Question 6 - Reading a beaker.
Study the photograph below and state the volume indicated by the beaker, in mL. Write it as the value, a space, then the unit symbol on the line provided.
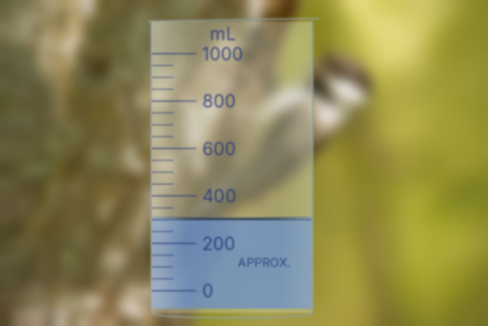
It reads 300 mL
